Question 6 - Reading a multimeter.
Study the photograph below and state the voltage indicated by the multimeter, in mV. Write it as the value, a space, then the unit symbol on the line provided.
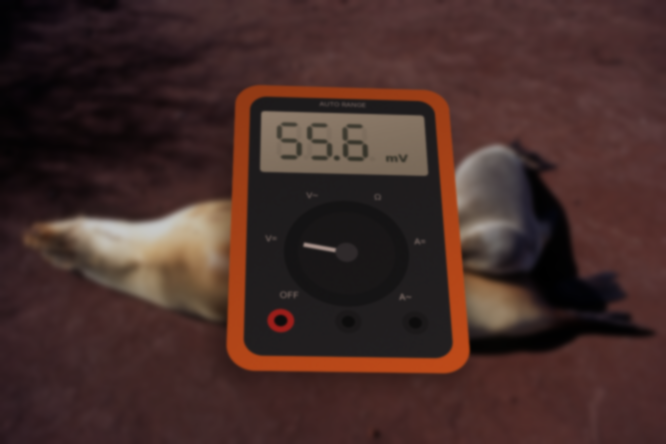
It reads 55.6 mV
